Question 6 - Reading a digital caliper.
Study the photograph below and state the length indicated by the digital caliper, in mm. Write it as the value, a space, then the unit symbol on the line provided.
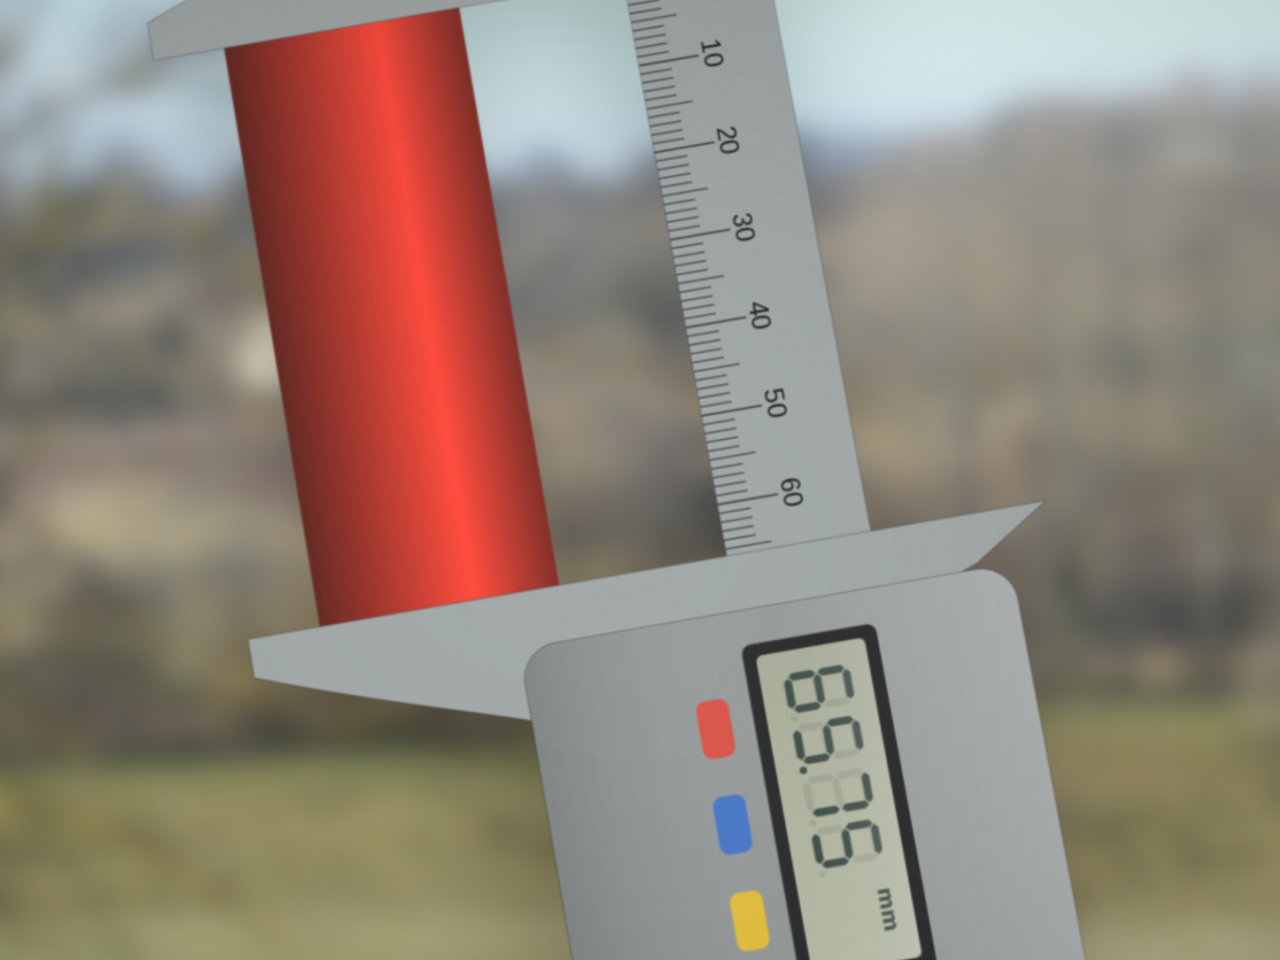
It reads 65.75 mm
